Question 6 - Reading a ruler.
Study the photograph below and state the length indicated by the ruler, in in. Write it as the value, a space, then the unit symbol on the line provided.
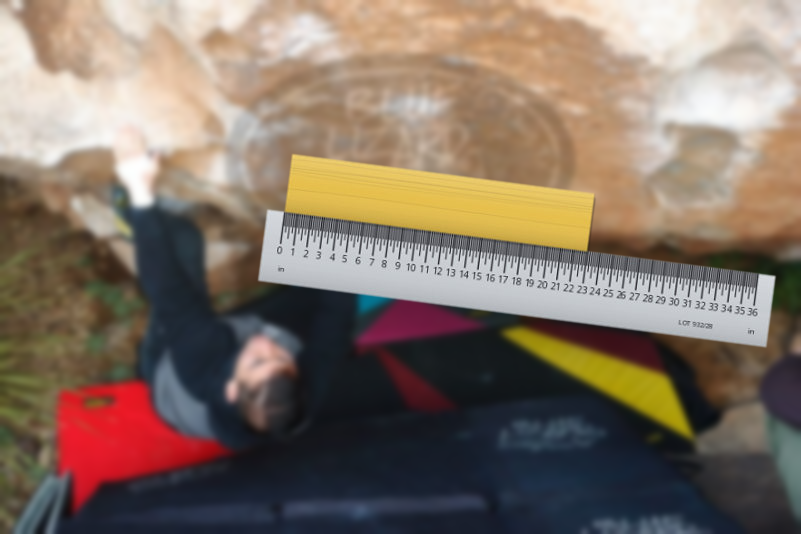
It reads 23 in
